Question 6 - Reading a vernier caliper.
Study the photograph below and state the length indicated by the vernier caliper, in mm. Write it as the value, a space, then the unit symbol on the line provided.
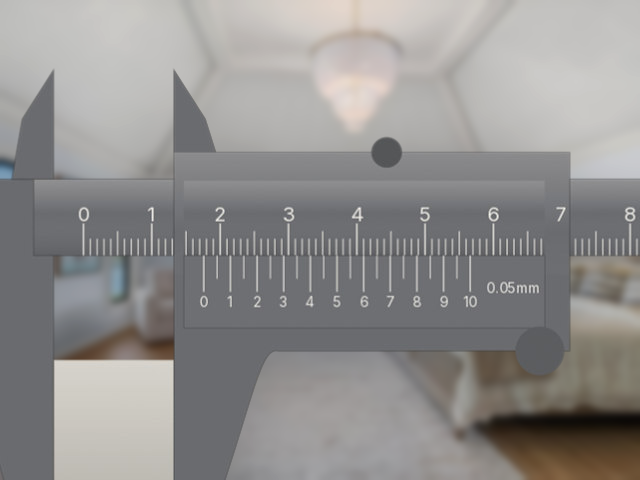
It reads 17.6 mm
